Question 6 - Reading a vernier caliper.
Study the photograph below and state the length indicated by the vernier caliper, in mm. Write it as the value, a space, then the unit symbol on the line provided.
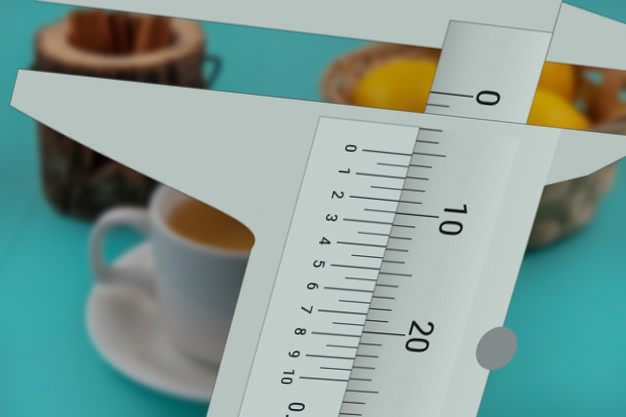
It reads 5.2 mm
